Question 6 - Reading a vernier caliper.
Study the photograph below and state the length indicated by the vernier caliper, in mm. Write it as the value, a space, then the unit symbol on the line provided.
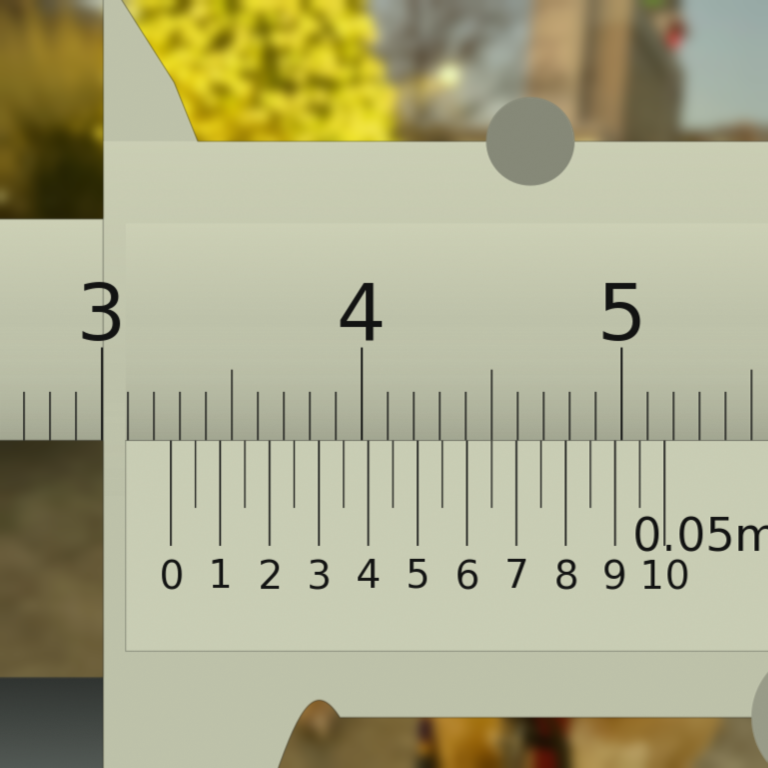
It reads 32.65 mm
